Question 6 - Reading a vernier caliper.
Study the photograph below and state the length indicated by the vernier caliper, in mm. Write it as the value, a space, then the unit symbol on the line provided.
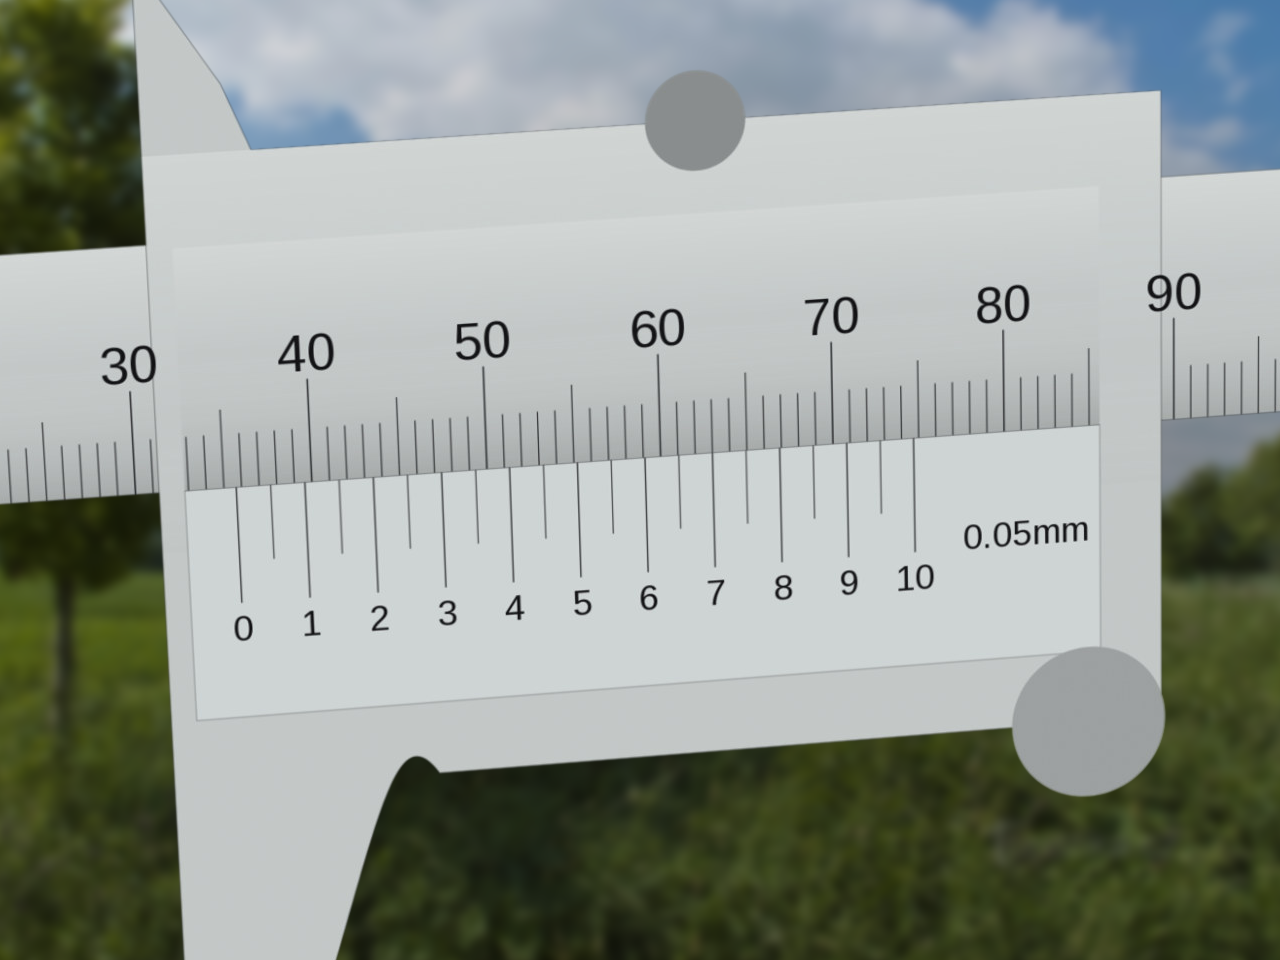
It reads 35.7 mm
